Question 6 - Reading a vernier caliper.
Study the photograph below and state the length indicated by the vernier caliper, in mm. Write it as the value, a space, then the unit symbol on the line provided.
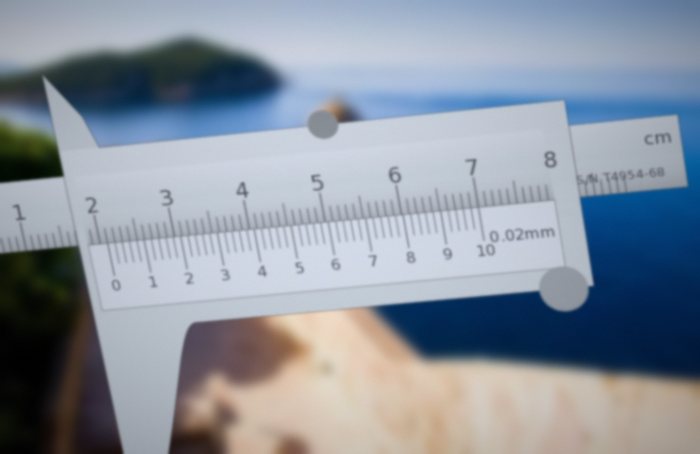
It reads 21.0 mm
